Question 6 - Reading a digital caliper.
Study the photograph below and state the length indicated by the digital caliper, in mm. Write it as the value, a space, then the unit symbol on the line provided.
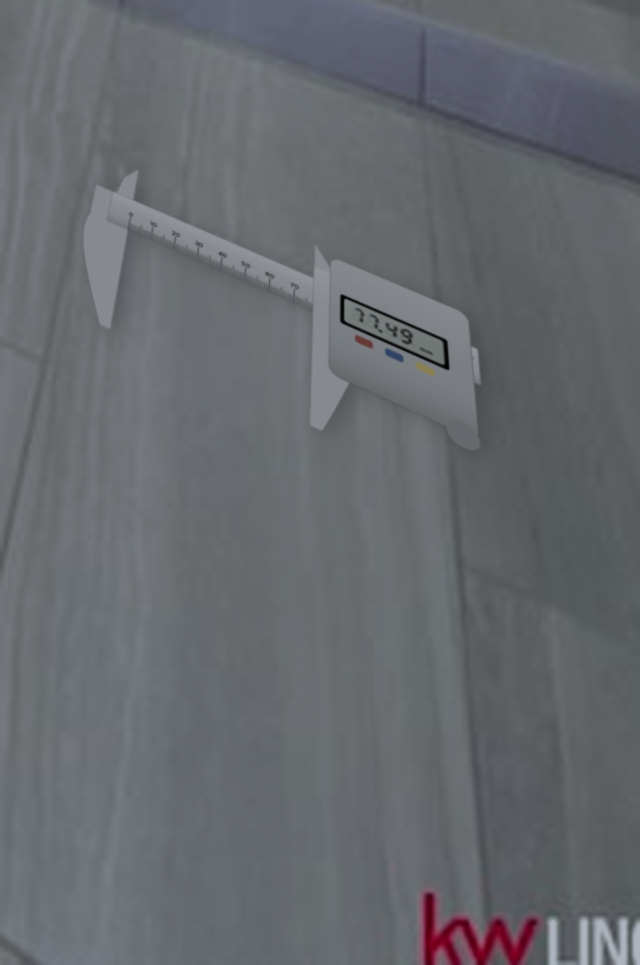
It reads 77.49 mm
